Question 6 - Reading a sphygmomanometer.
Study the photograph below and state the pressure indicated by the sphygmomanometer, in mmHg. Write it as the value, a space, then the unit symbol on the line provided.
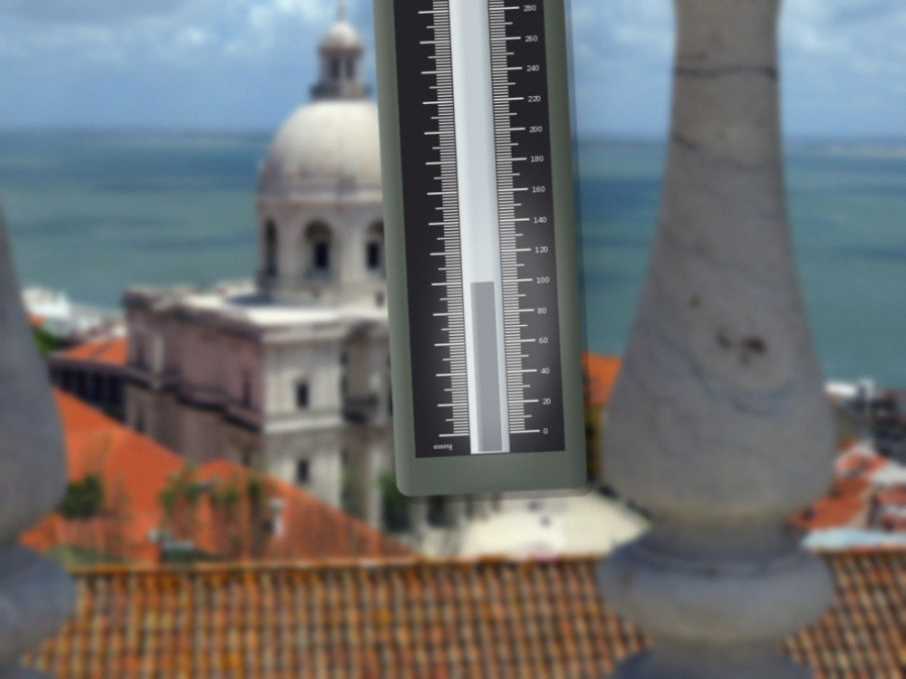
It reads 100 mmHg
